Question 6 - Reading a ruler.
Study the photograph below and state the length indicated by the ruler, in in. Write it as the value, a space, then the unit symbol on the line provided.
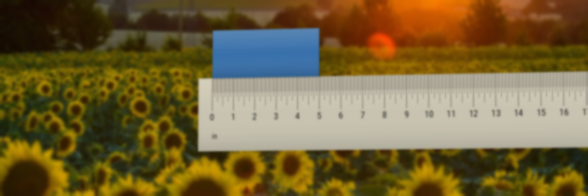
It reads 5 in
